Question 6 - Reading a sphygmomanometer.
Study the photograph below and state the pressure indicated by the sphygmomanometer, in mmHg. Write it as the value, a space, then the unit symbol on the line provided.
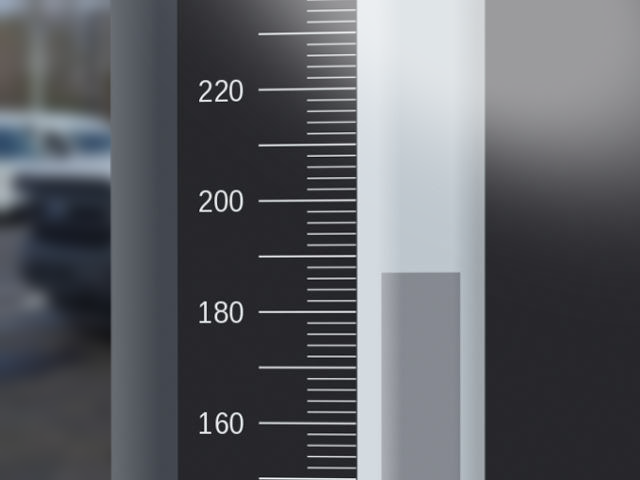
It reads 187 mmHg
